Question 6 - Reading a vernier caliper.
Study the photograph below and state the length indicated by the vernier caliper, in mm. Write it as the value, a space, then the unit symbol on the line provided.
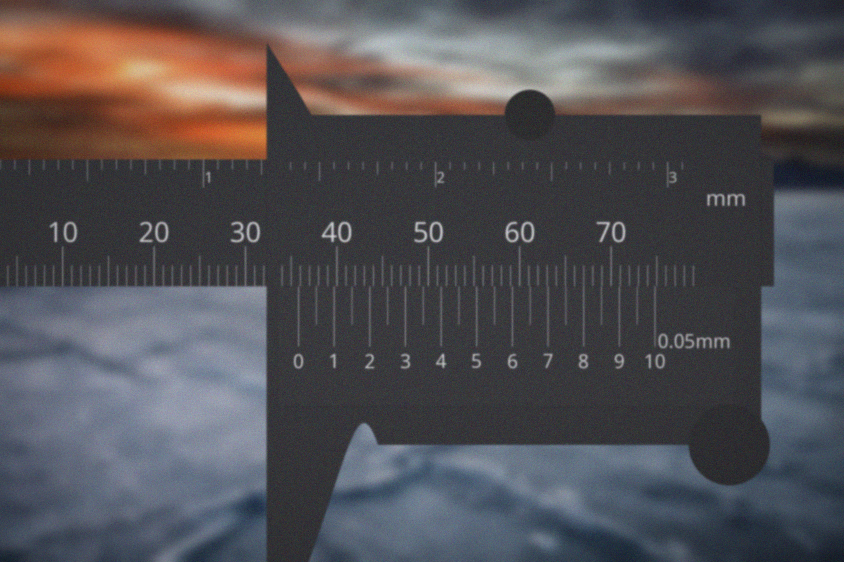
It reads 35.8 mm
